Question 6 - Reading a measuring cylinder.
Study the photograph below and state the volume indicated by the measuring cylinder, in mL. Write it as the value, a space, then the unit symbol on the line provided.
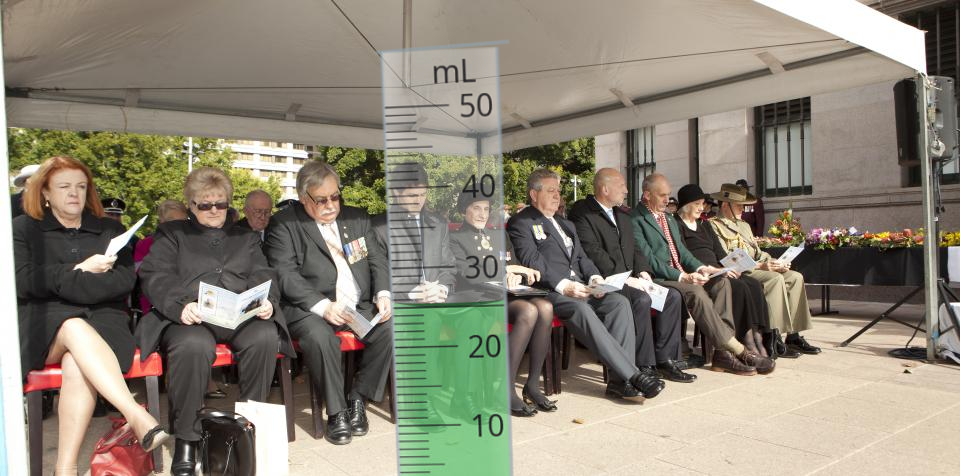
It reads 25 mL
